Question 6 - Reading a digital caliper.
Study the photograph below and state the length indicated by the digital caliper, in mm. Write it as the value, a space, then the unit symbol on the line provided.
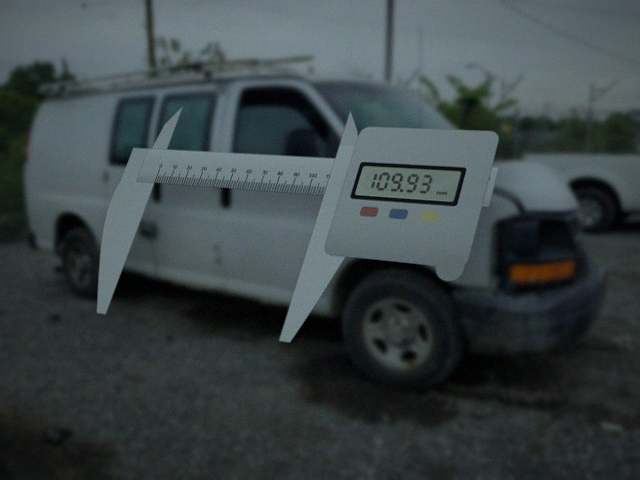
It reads 109.93 mm
